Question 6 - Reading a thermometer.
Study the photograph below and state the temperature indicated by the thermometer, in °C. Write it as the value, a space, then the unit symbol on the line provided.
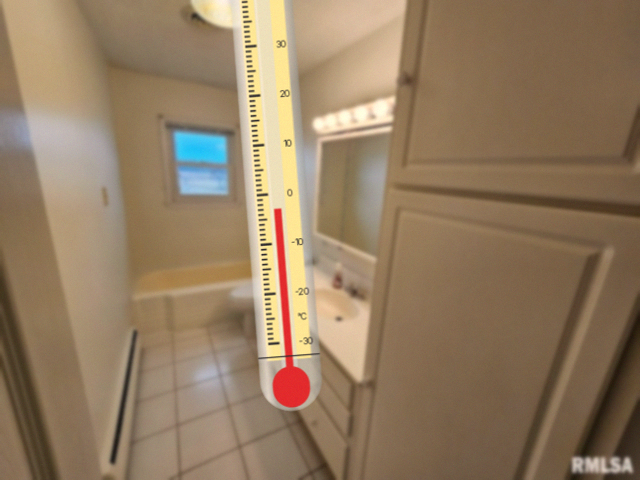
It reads -3 °C
